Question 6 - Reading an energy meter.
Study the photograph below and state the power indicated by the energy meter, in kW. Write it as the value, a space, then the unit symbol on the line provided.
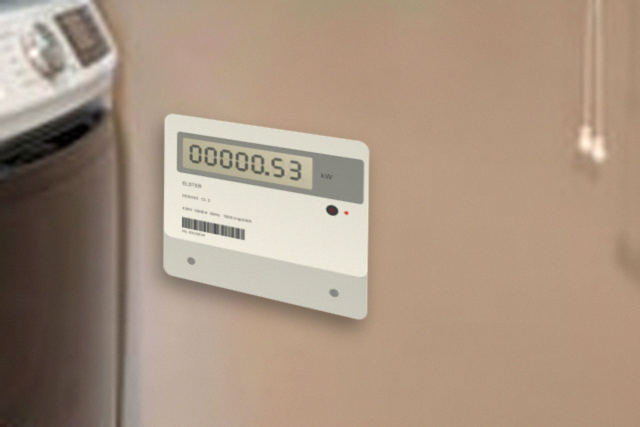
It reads 0.53 kW
